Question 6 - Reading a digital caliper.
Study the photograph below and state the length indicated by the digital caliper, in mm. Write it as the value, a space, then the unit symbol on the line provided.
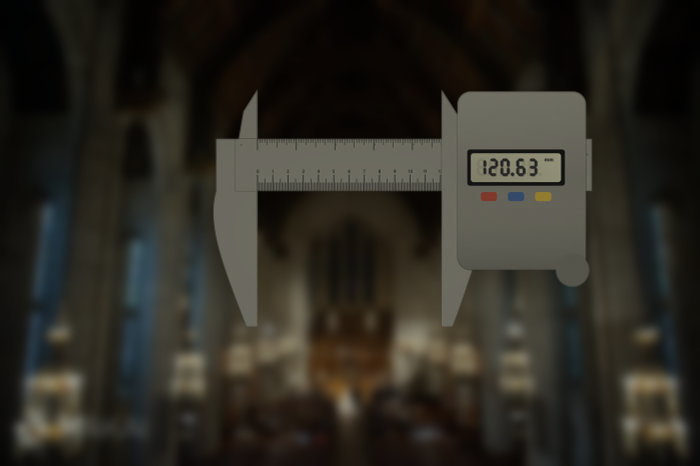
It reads 120.63 mm
